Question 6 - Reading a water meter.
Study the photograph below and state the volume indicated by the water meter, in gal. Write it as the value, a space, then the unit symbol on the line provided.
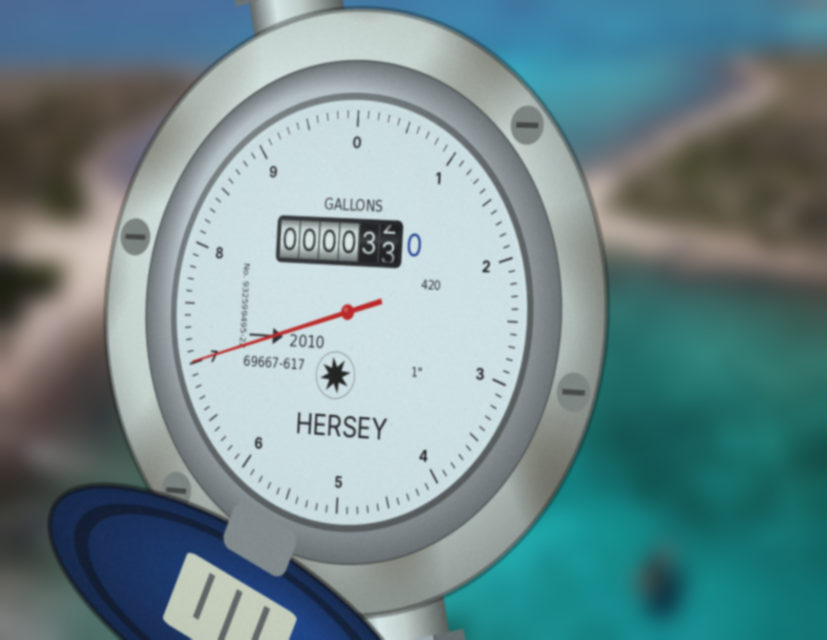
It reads 327.0 gal
